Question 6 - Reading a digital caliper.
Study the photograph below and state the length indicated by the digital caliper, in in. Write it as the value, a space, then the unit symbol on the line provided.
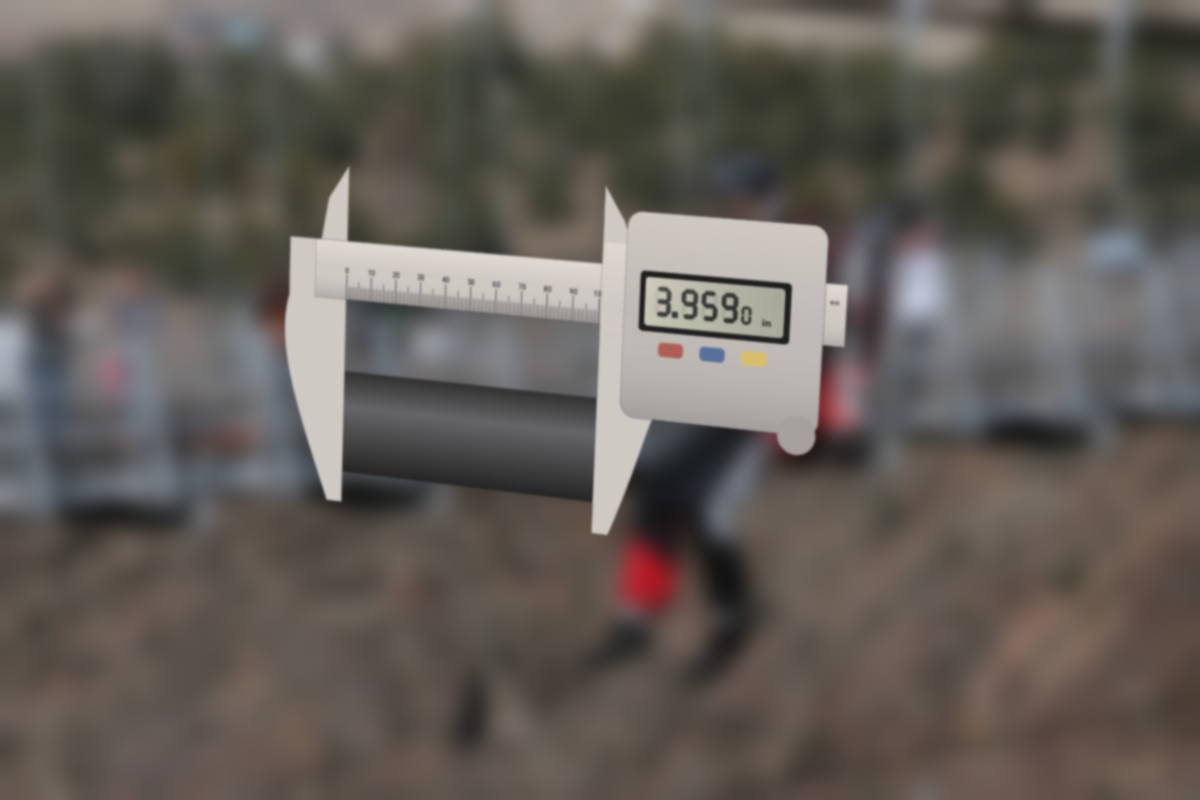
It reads 3.9590 in
